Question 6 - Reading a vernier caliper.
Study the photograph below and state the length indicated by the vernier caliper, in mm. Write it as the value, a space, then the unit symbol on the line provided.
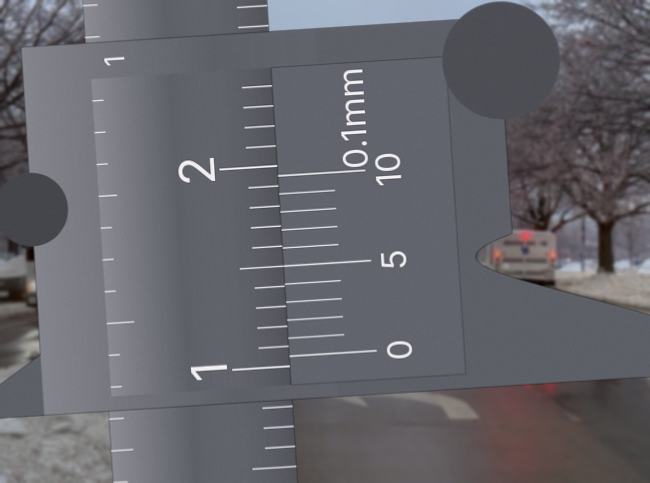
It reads 10.5 mm
